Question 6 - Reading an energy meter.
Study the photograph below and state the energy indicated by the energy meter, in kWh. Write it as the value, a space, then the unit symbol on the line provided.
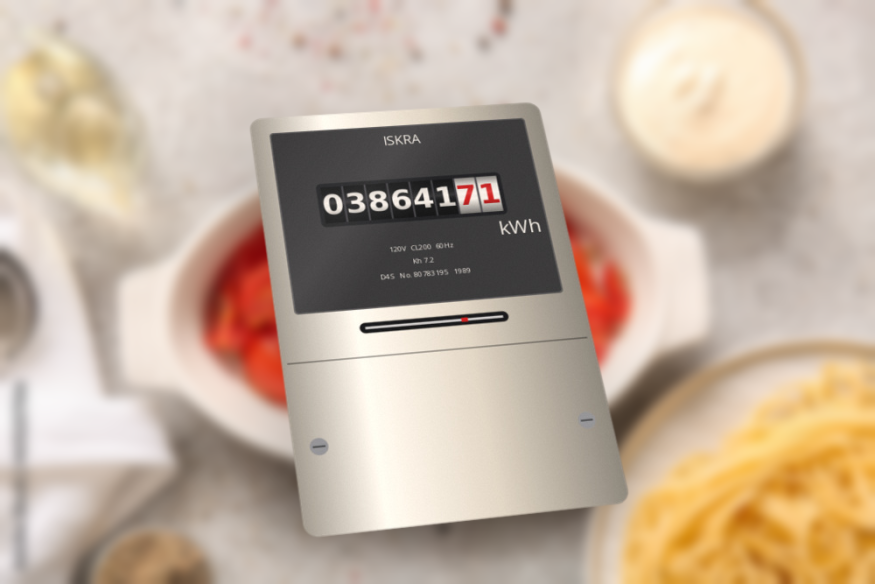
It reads 38641.71 kWh
